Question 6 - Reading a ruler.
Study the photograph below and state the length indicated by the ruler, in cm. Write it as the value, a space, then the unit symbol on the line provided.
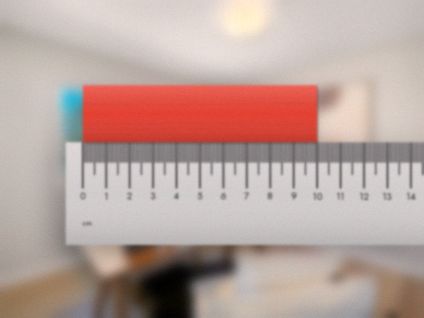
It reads 10 cm
